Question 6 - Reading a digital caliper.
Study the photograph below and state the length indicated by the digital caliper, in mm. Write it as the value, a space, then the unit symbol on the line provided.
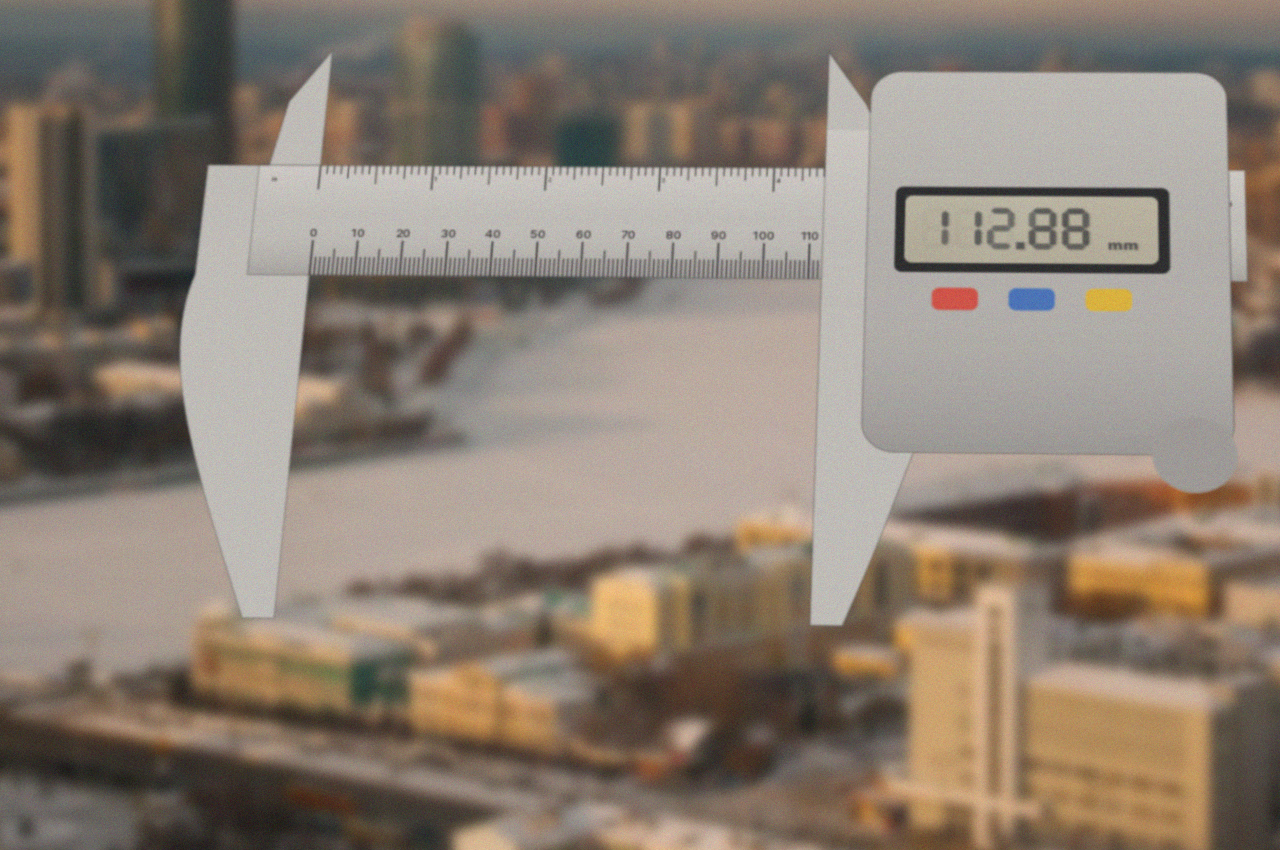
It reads 112.88 mm
